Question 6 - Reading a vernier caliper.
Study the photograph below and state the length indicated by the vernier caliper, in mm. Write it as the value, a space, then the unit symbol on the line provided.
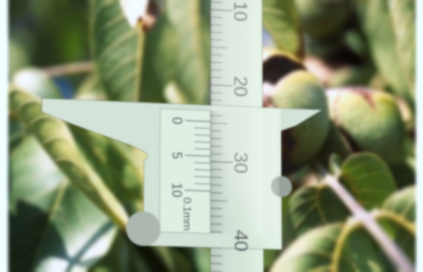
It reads 24.8 mm
